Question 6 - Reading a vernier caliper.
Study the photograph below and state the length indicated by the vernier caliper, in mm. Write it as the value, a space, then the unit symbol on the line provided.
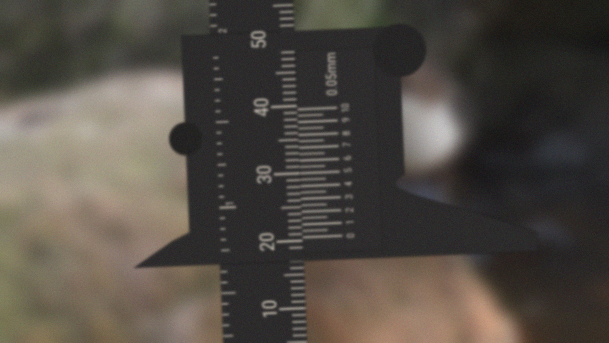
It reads 20.5 mm
